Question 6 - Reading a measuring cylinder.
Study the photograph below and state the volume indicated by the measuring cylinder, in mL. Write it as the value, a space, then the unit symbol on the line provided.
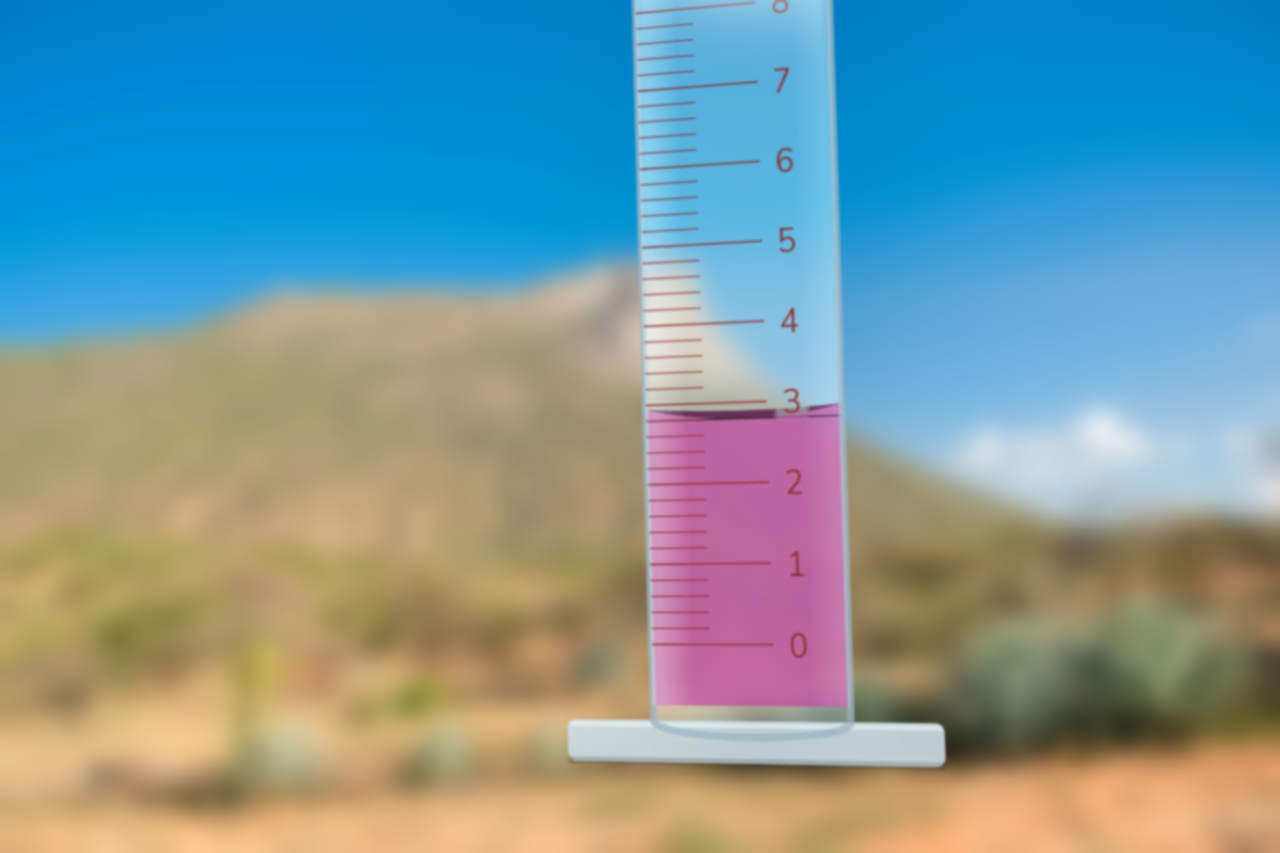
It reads 2.8 mL
